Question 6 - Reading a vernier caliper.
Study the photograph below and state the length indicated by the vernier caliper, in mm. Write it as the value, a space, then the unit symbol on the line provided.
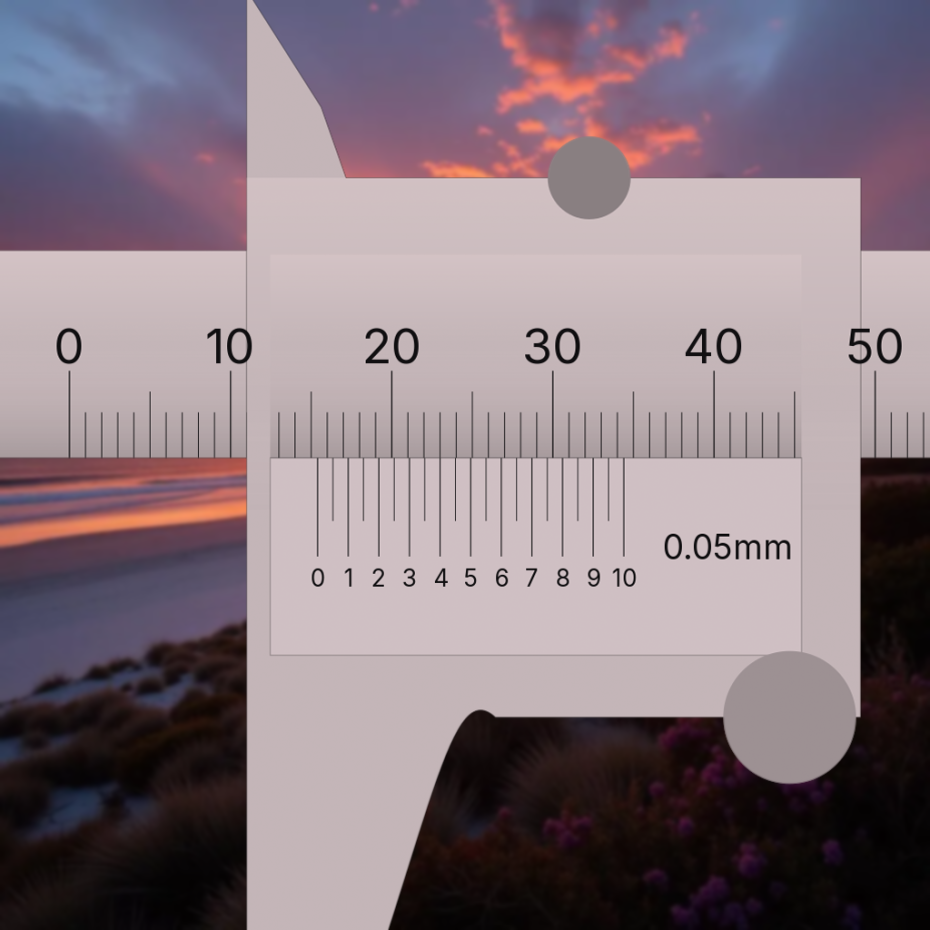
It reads 15.4 mm
